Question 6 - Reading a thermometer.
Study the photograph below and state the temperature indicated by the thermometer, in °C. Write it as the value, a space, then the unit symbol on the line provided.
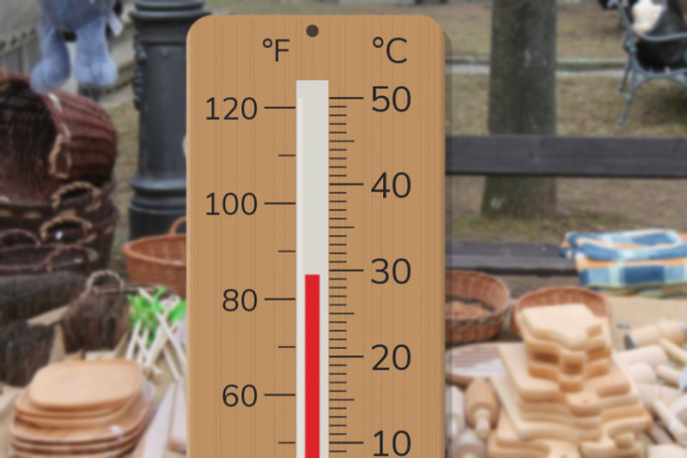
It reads 29.5 °C
